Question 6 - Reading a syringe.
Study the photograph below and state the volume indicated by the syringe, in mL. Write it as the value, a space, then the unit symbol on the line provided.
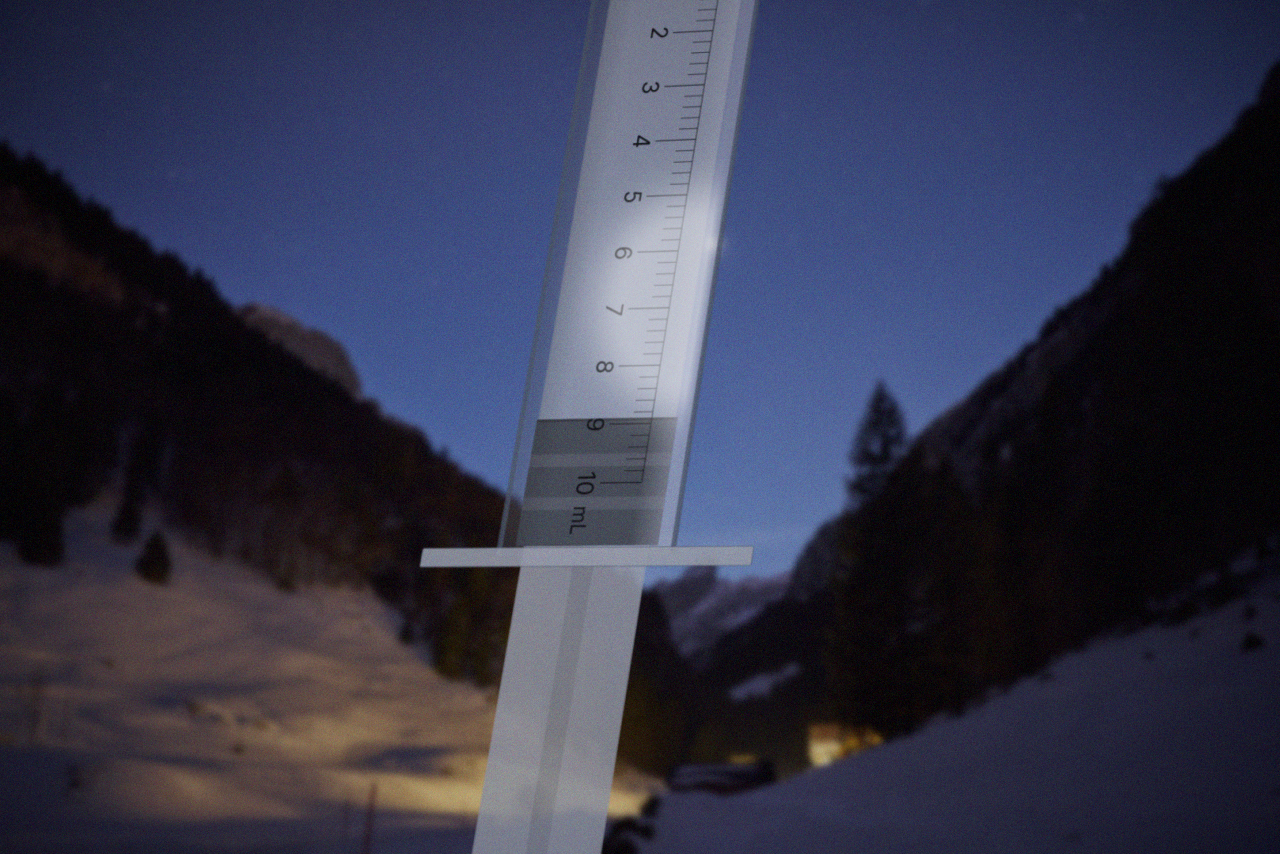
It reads 8.9 mL
